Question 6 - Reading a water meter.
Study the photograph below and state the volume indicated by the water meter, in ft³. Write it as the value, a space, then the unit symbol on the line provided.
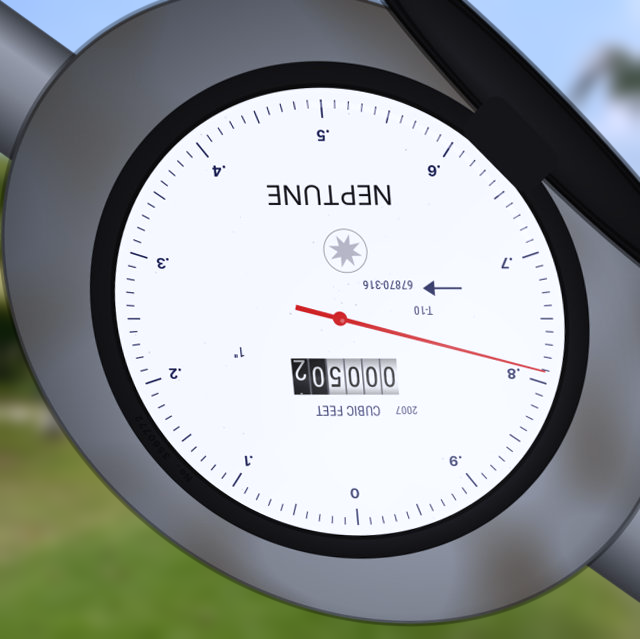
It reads 501.79 ft³
